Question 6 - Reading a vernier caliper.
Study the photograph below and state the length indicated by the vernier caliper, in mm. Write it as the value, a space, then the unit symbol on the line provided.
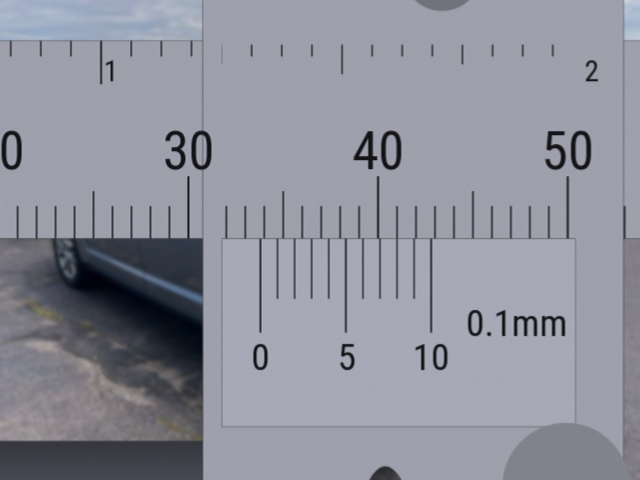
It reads 33.8 mm
